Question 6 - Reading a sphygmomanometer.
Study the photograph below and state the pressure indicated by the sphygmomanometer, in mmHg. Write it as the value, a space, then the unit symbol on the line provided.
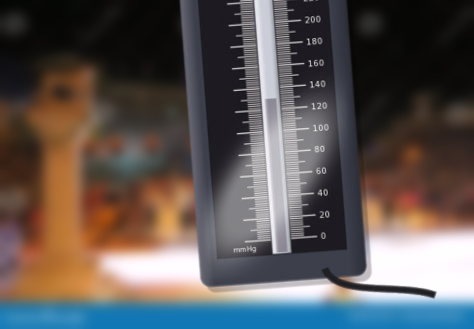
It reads 130 mmHg
